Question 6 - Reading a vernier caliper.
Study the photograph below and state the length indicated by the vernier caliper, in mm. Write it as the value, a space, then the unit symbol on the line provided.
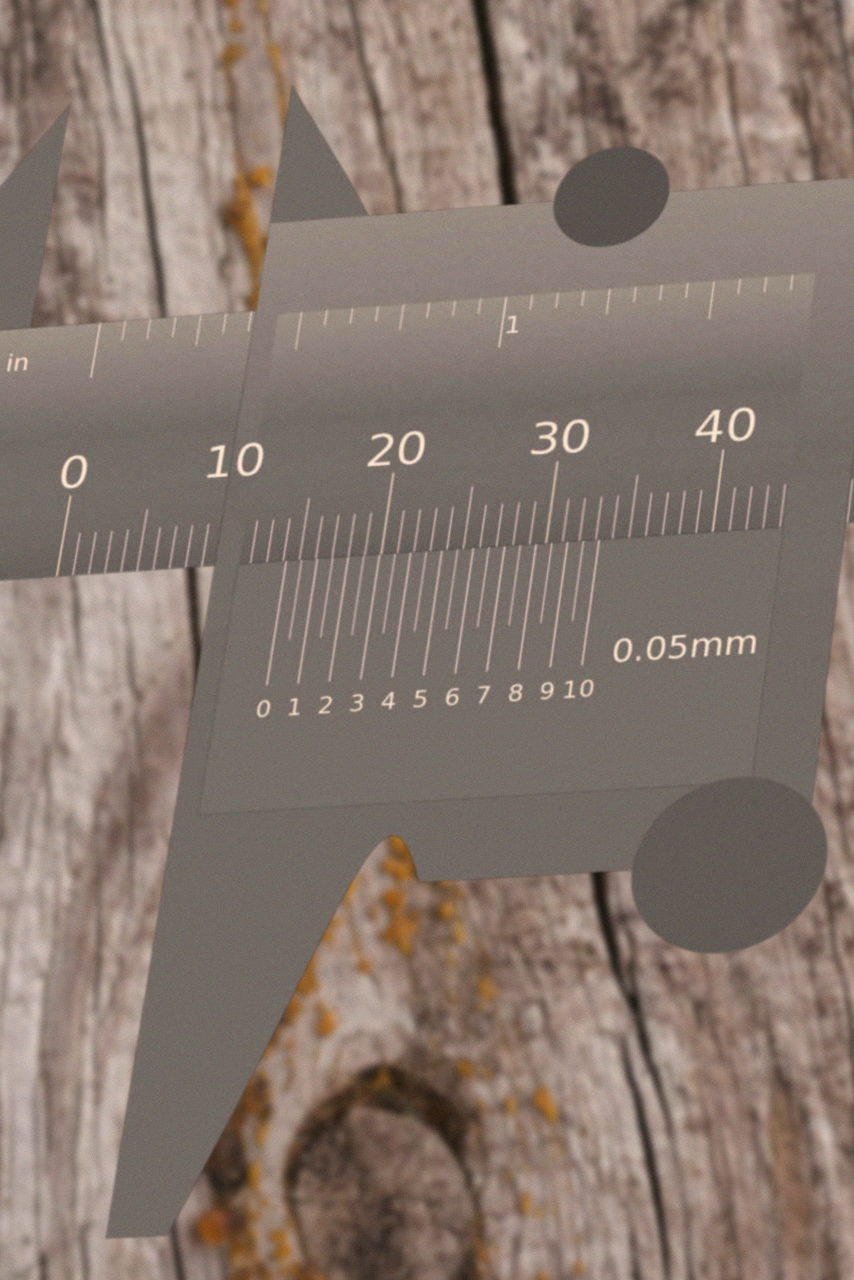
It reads 14.2 mm
